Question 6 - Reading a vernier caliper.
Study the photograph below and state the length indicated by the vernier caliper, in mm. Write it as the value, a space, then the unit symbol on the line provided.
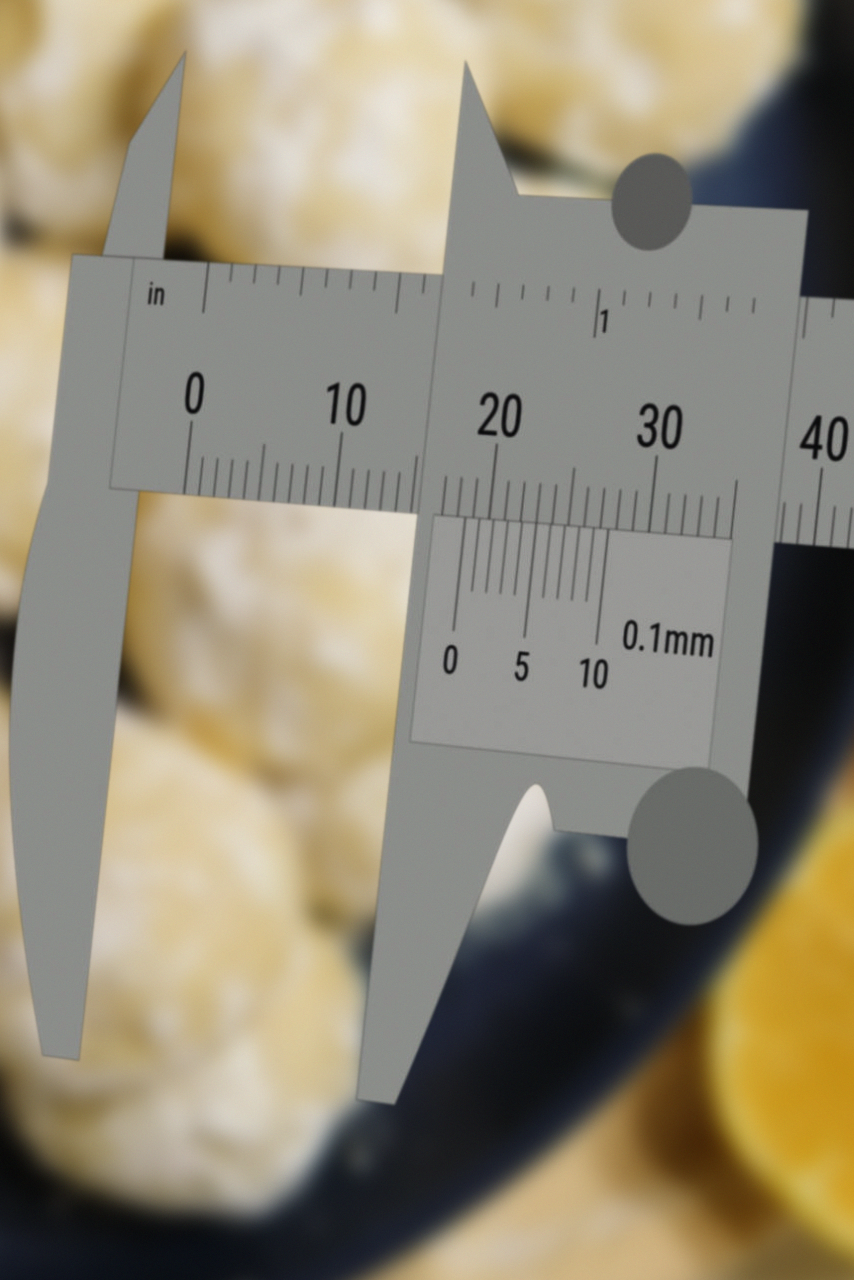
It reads 18.5 mm
